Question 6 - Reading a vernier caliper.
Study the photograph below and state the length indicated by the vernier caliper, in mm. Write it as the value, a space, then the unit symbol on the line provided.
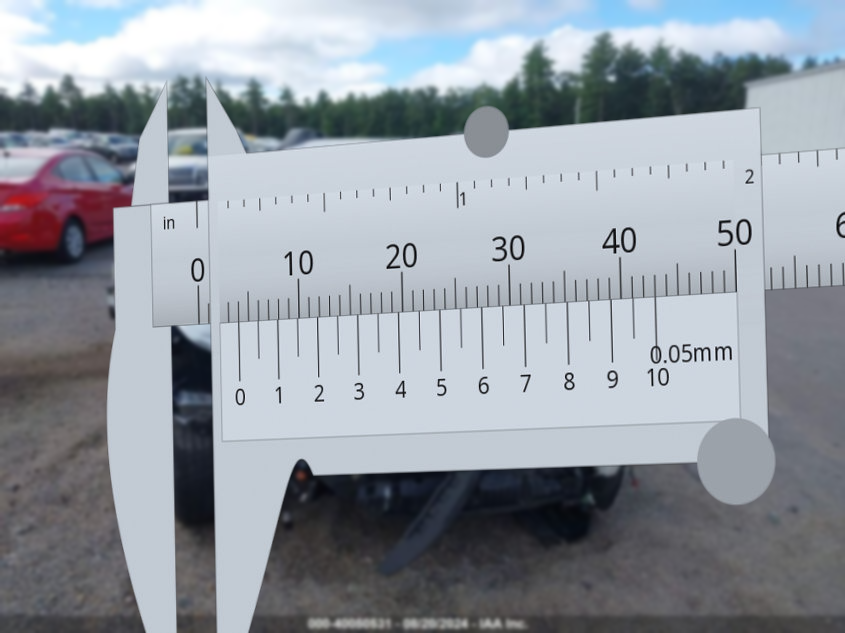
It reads 4.0 mm
